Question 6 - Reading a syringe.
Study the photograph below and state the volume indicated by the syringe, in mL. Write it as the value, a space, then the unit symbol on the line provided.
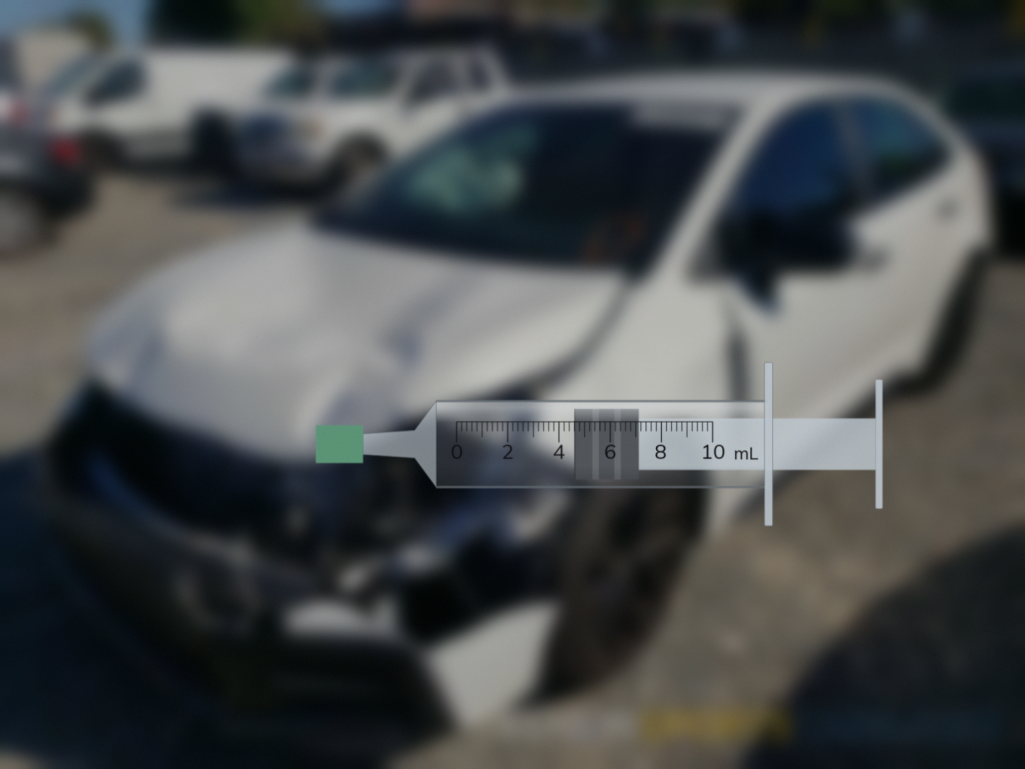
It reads 4.6 mL
